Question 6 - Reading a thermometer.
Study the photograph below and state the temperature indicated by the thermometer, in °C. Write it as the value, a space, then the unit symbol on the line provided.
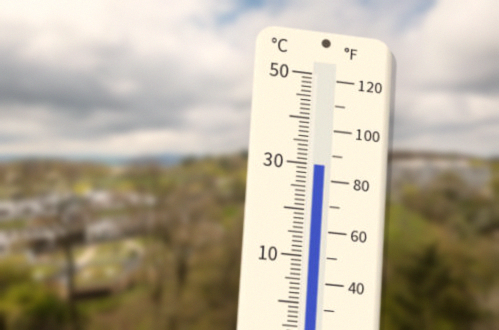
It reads 30 °C
